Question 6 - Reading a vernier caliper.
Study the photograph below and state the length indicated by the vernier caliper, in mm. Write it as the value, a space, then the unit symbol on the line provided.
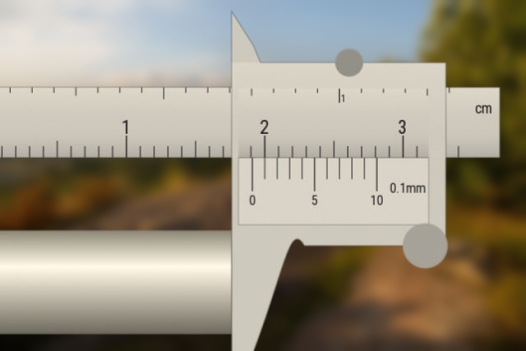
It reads 19.1 mm
